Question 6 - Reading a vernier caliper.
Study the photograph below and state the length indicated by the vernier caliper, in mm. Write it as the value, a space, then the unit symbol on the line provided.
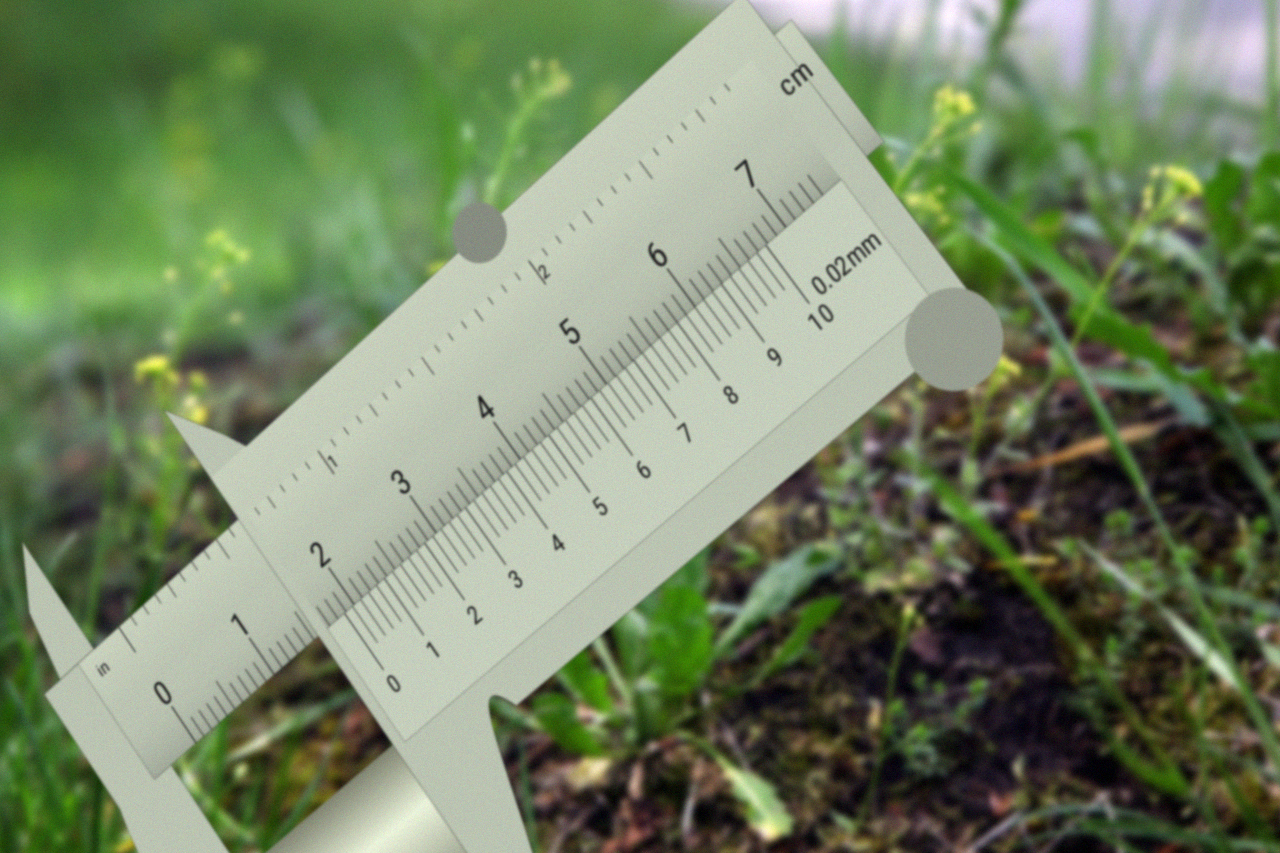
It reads 18.8 mm
